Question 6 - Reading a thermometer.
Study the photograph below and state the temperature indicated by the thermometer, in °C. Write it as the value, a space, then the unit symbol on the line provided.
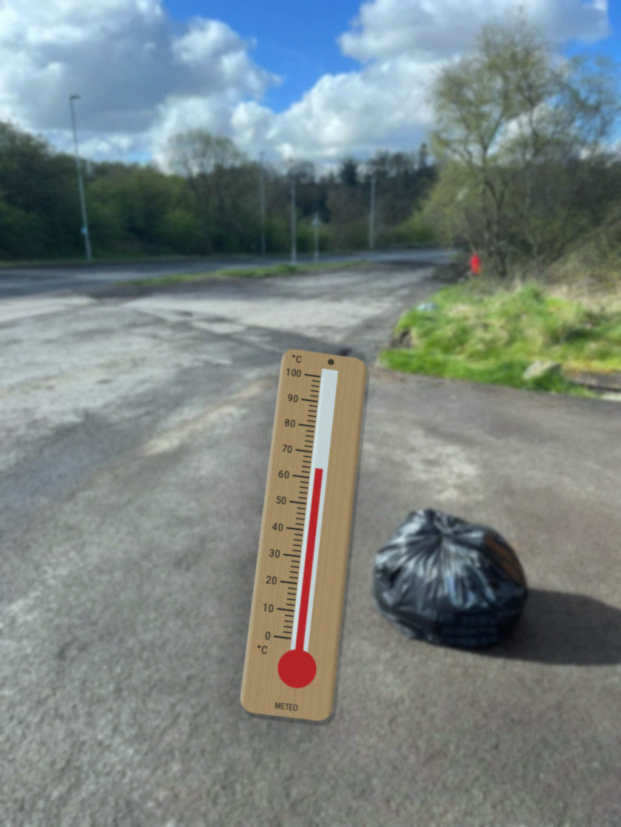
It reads 64 °C
